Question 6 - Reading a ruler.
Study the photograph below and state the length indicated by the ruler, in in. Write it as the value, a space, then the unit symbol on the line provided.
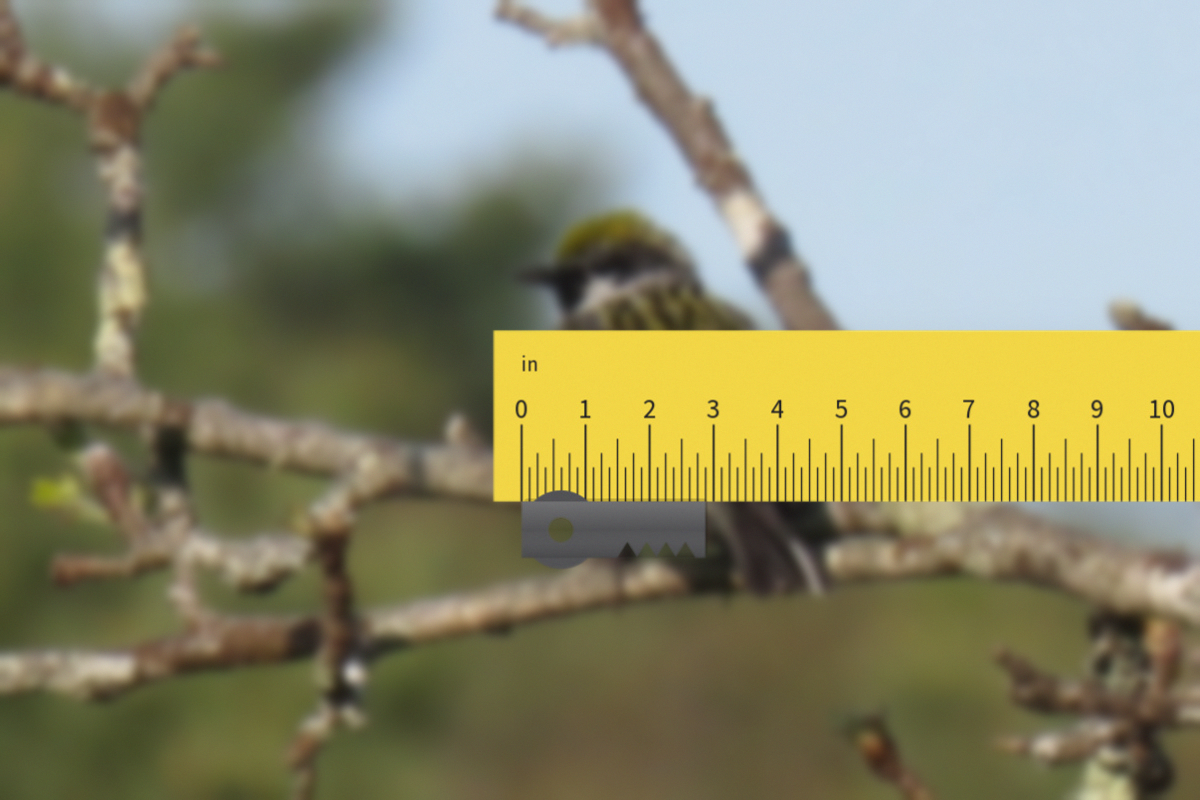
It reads 2.875 in
